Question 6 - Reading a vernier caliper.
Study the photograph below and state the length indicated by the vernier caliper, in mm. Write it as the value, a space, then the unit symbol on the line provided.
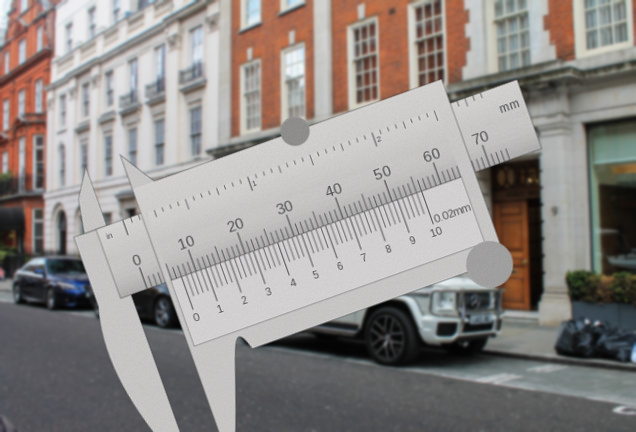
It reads 7.0 mm
